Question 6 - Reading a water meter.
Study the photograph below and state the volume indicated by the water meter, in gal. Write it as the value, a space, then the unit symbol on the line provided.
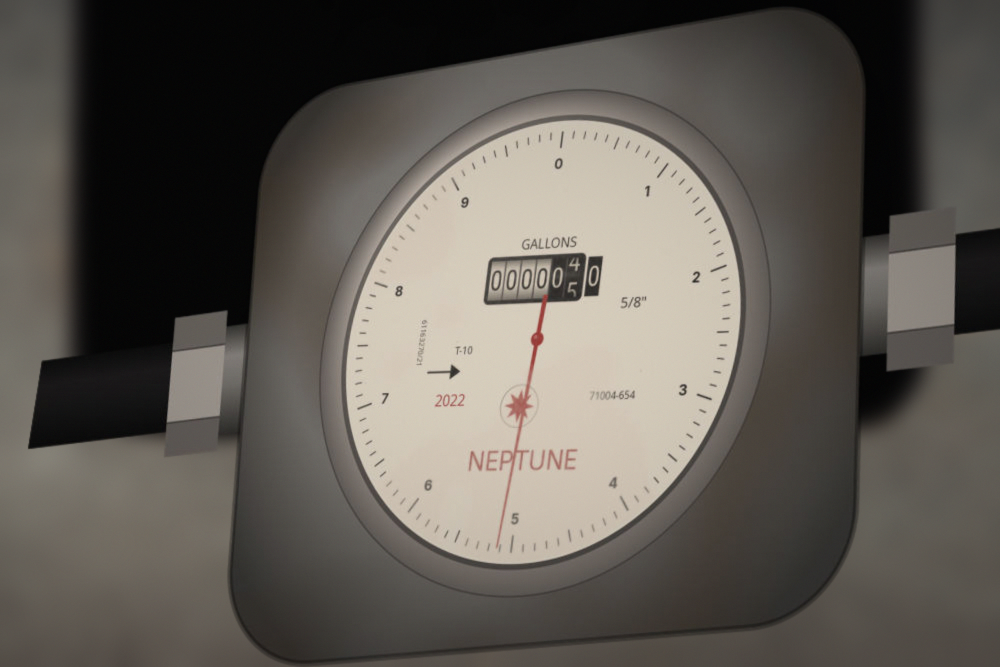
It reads 45.1 gal
